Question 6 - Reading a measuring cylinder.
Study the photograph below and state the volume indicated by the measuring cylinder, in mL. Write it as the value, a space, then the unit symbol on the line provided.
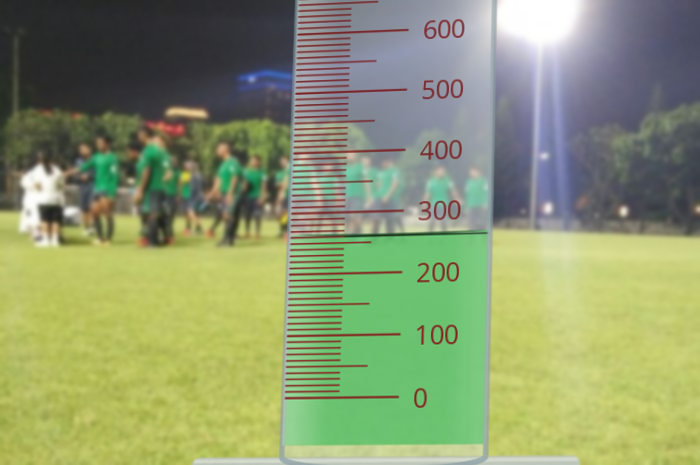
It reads 260 mL
